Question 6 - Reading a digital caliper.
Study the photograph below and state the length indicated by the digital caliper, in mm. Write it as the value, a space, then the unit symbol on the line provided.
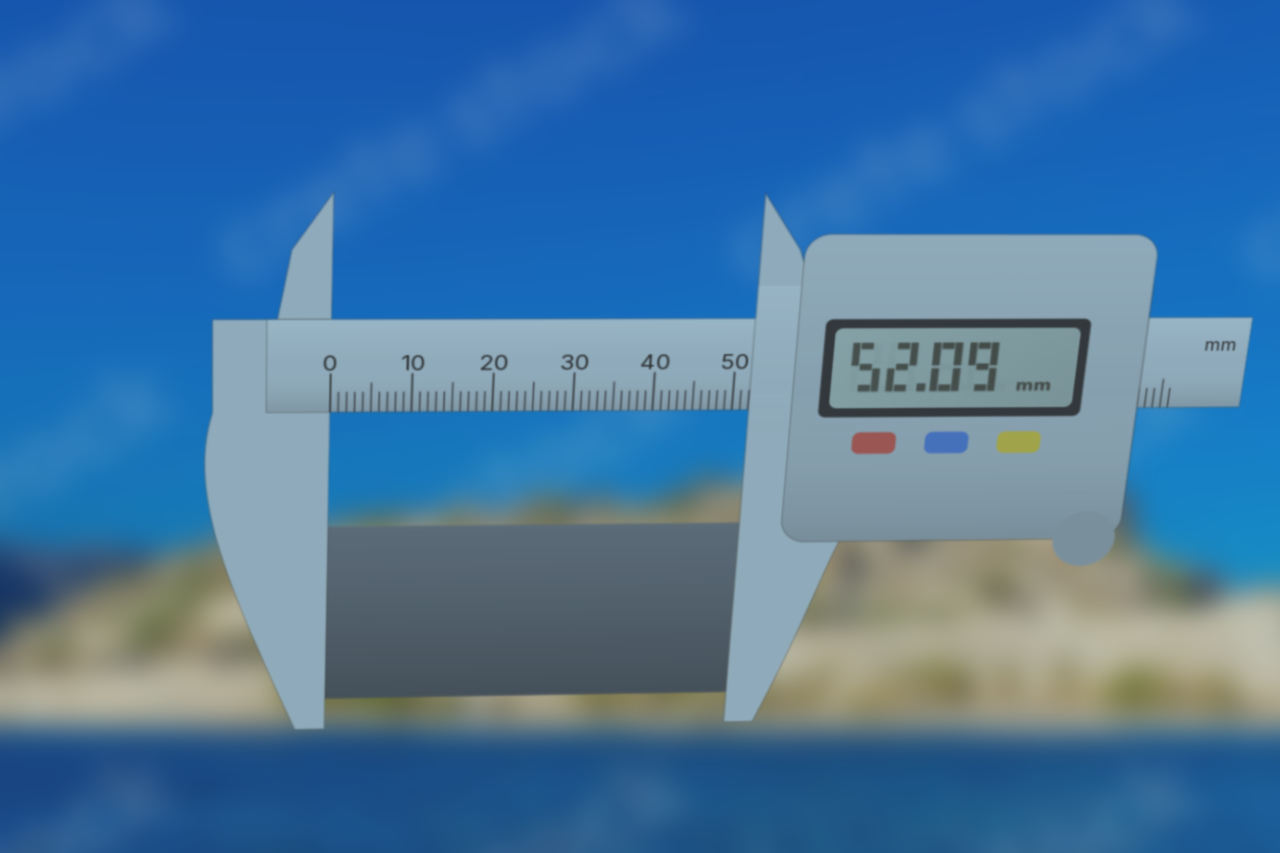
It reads 52.09 mm
